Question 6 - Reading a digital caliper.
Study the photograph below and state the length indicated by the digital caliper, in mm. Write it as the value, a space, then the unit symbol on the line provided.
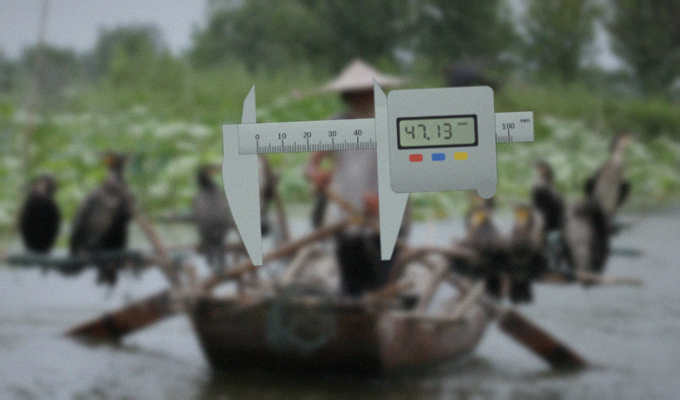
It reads 47.13 mm
